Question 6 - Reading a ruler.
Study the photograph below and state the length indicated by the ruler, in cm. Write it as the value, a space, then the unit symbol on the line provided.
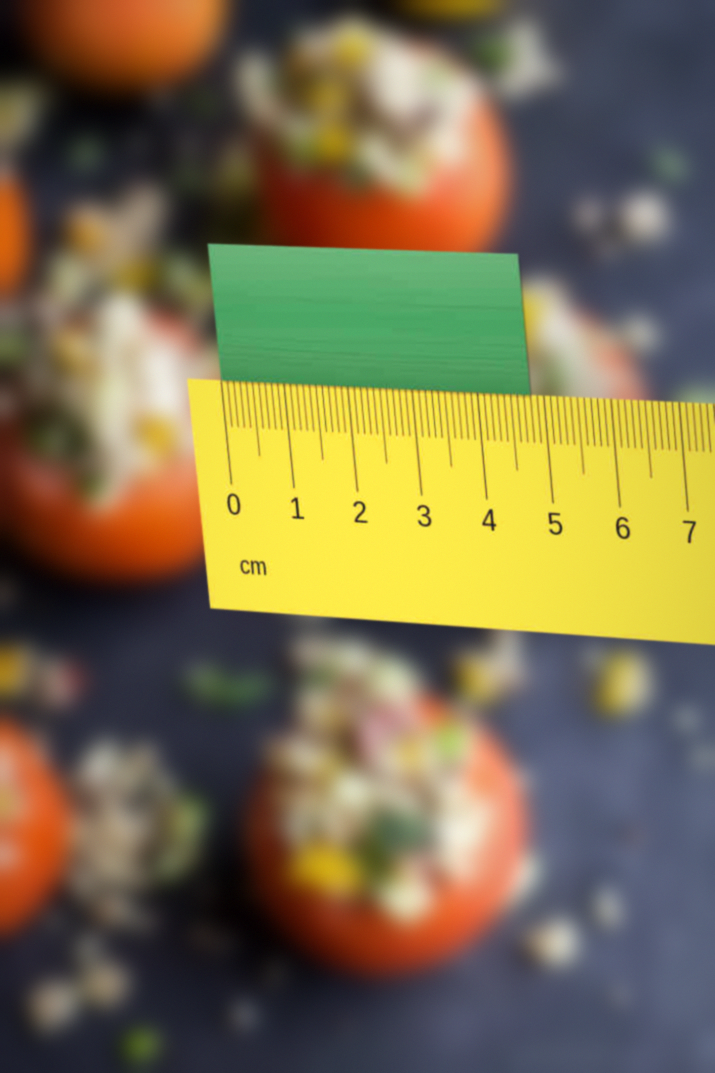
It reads 4.8 cm
